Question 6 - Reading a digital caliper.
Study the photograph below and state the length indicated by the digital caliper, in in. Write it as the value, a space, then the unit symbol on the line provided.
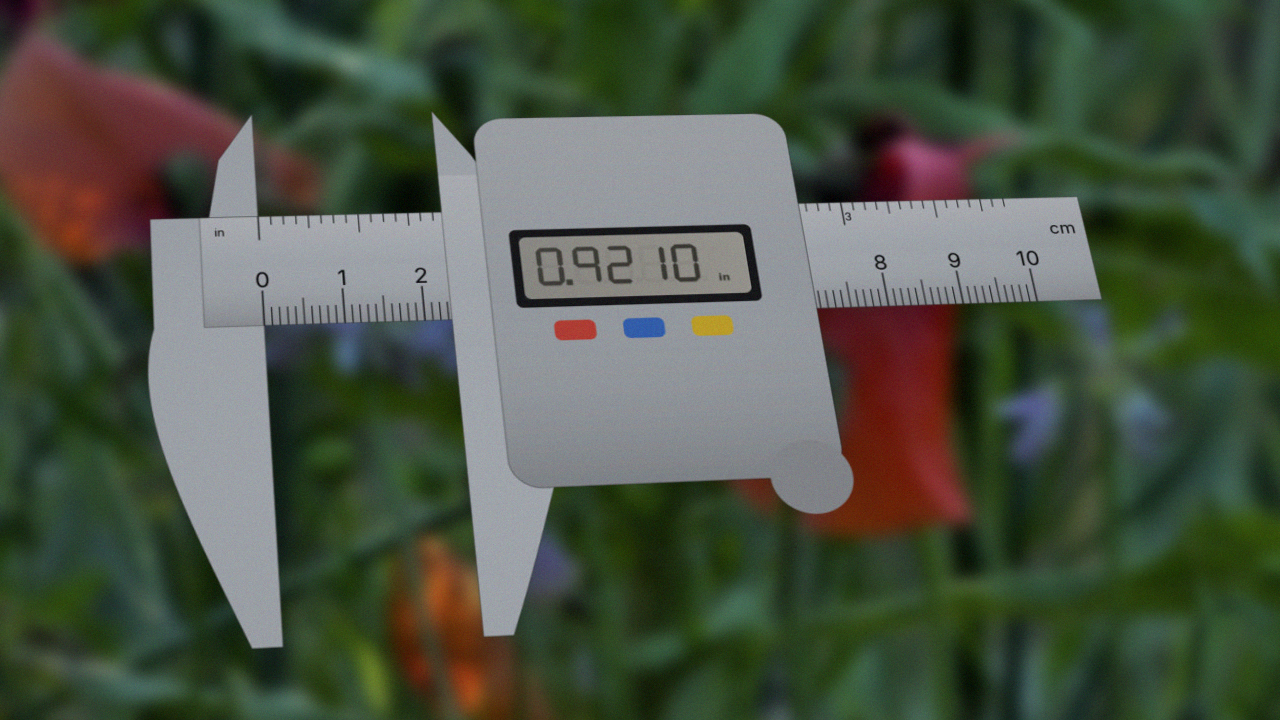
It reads 0.9210 in
